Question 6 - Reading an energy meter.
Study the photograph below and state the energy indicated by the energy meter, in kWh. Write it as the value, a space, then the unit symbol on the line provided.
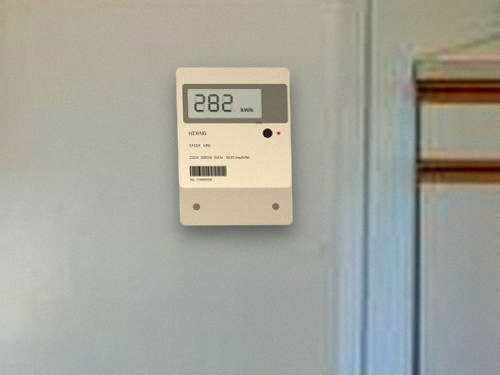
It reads 282 kWh
